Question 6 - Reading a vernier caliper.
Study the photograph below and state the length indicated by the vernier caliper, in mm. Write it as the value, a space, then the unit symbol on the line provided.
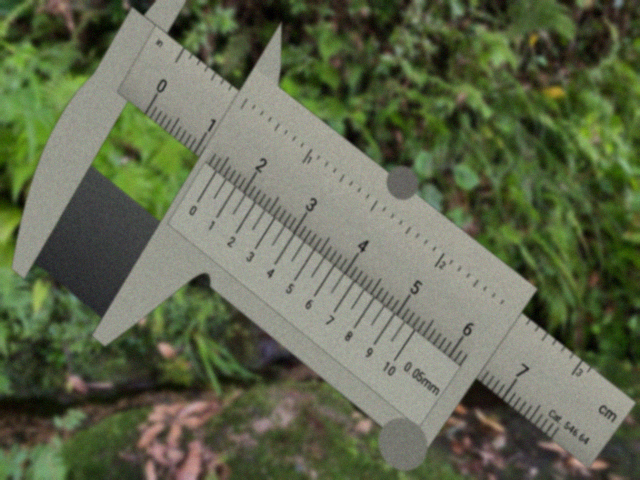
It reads 14.5 mm
